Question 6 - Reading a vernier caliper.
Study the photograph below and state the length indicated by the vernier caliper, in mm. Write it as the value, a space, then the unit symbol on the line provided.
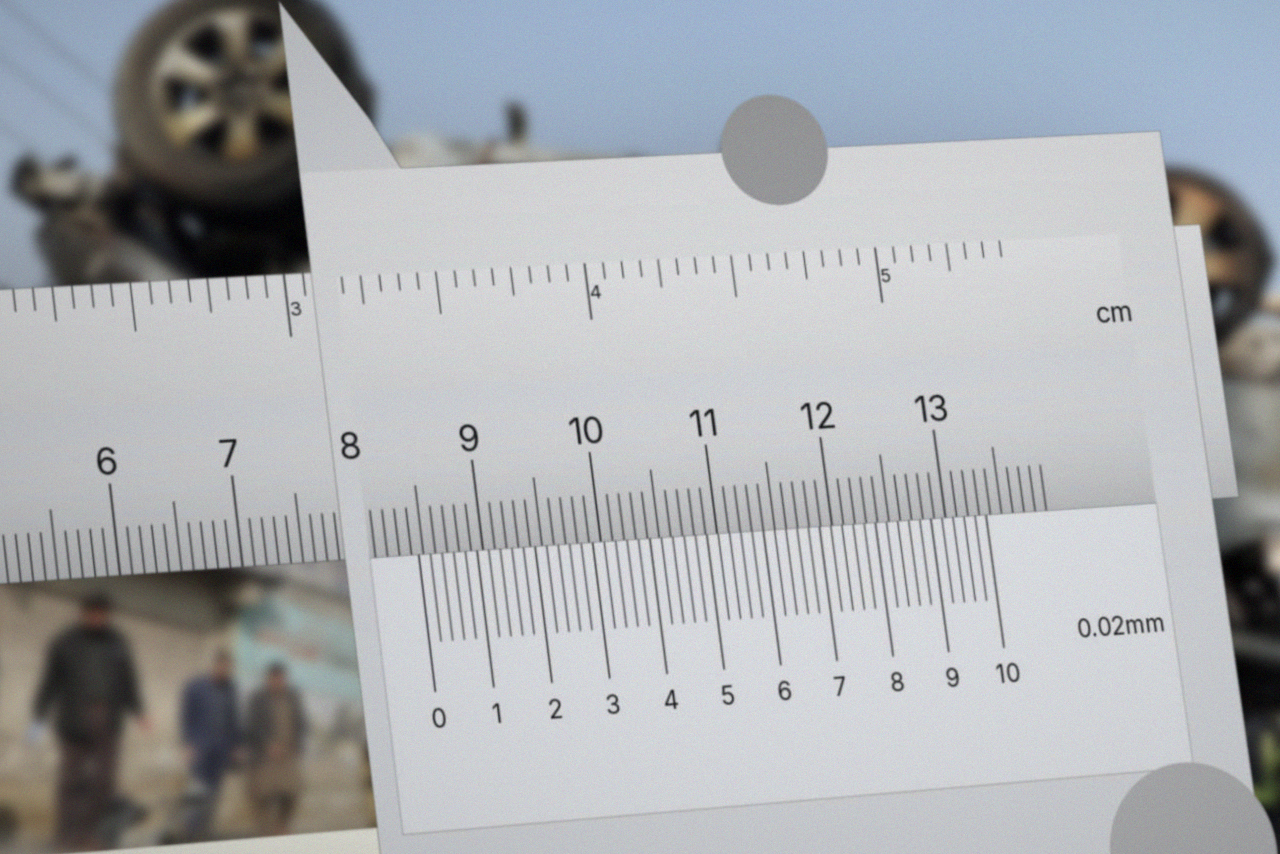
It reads 84.6 mm
